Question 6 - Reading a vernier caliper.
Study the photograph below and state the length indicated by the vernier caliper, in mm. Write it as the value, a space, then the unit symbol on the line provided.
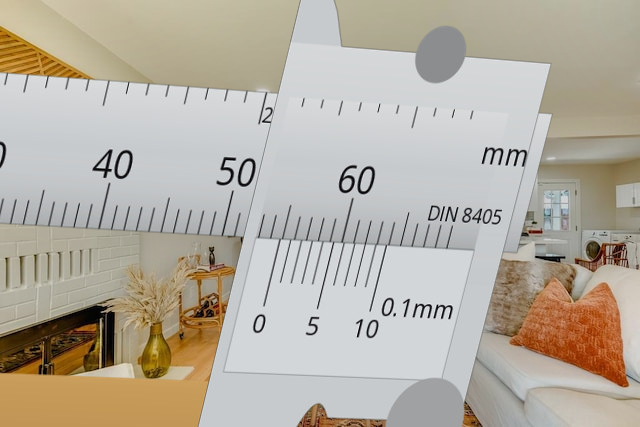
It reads 54.8 mm
